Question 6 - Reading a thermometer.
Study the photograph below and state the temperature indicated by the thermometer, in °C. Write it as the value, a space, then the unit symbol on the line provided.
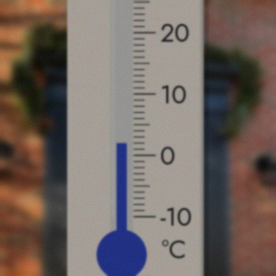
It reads 2 °C
